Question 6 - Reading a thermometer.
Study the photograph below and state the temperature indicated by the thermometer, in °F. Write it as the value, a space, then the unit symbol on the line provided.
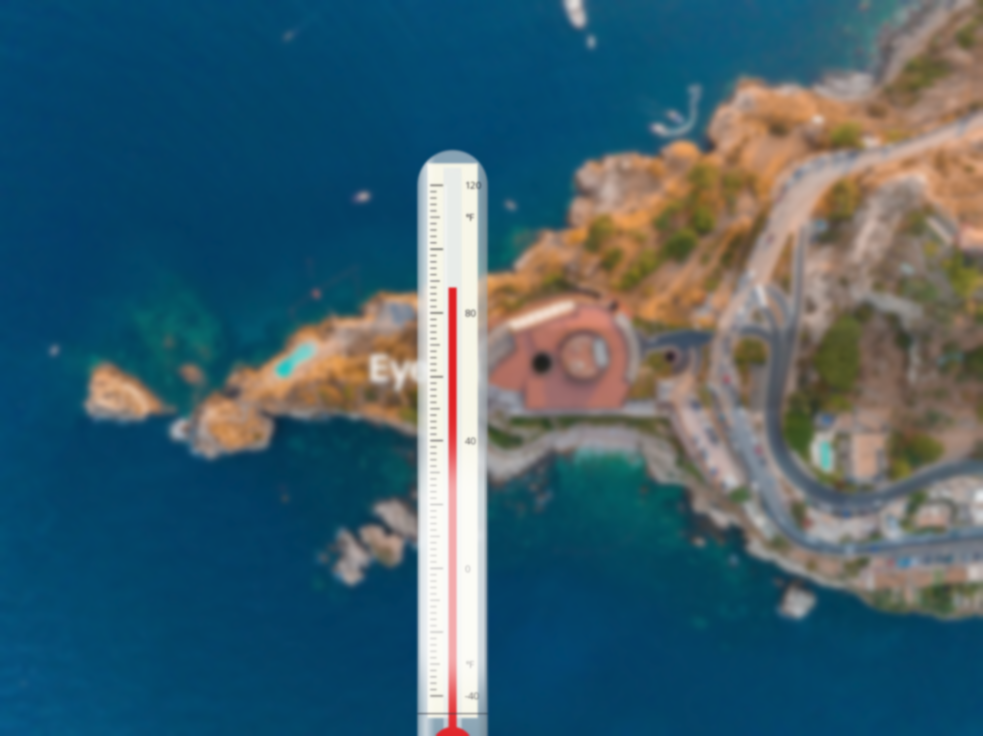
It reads 88 °F
